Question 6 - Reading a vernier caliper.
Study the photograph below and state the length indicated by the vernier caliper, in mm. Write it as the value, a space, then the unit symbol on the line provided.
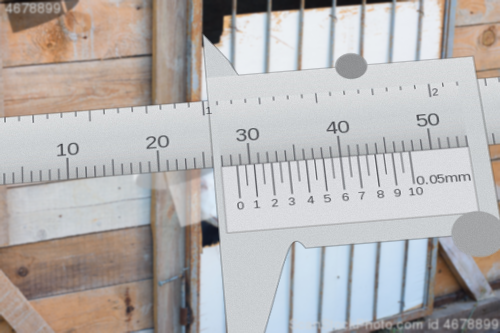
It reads 28.6 mm
